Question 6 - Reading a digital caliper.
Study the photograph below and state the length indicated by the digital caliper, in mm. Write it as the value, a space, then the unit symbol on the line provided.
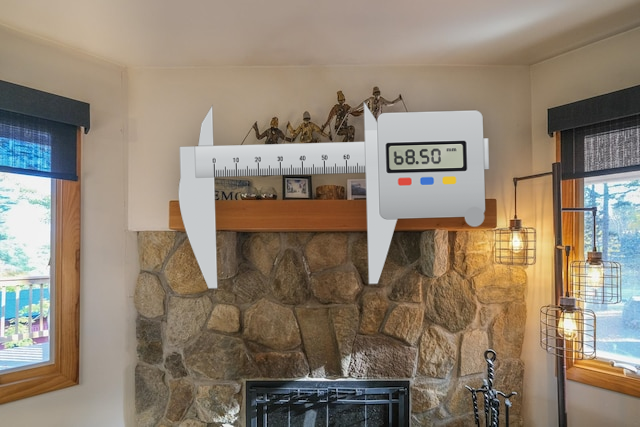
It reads 68.50 mm
